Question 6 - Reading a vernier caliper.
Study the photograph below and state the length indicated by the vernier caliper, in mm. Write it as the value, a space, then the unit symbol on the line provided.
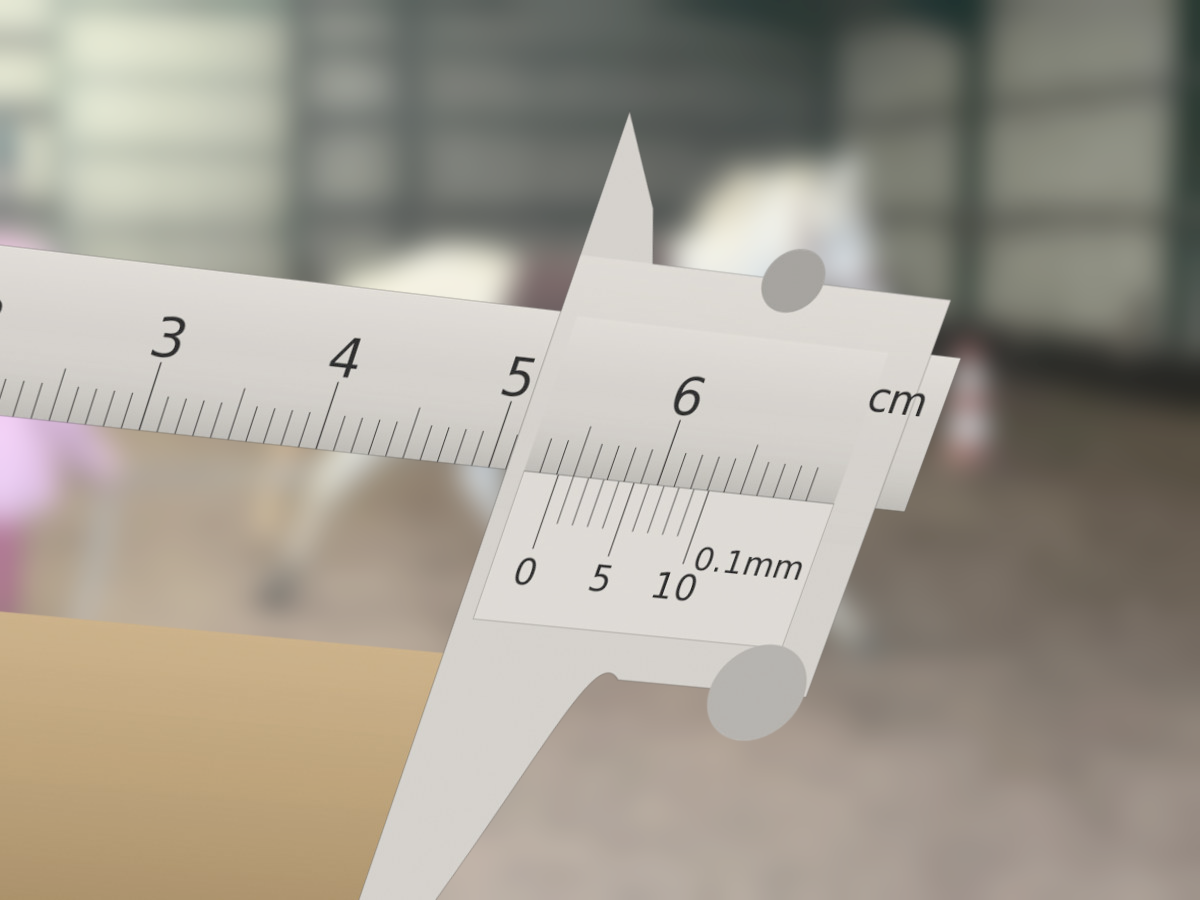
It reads 54.1 mm
